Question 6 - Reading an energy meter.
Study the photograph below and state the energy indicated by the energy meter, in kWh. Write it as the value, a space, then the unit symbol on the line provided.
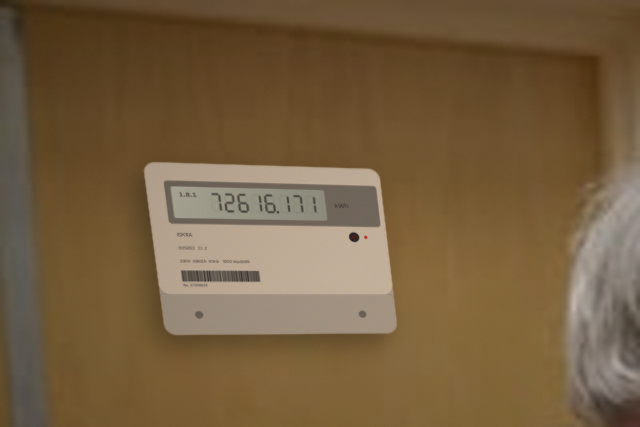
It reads 72616.171 kWh
